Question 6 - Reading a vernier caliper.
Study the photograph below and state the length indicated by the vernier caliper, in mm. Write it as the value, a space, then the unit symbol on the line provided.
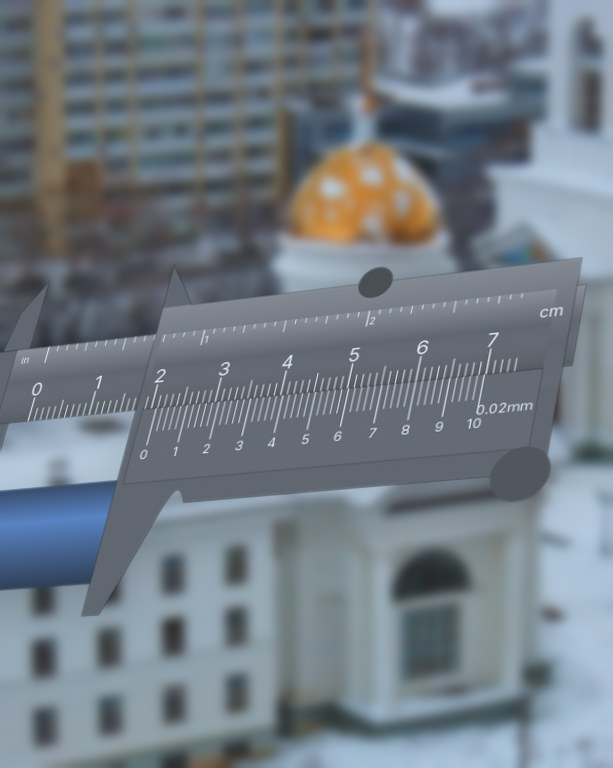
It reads 20.8 mm
